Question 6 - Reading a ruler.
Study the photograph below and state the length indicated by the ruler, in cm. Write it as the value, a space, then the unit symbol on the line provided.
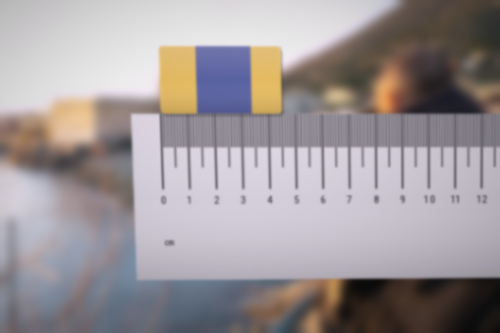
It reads 4.5 cm
